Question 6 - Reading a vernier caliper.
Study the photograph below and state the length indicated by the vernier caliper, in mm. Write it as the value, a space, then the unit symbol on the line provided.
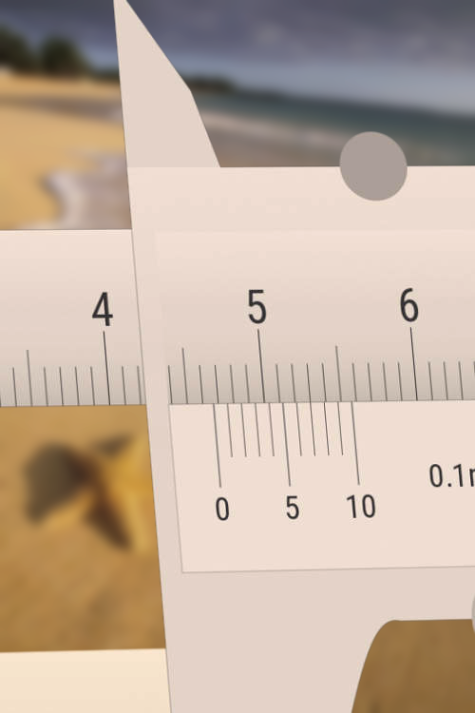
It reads 46.7 mm
